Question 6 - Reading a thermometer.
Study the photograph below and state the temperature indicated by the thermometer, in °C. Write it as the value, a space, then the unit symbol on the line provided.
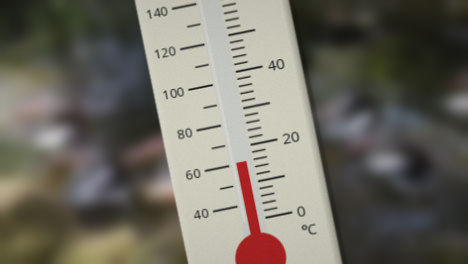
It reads 16 °C
